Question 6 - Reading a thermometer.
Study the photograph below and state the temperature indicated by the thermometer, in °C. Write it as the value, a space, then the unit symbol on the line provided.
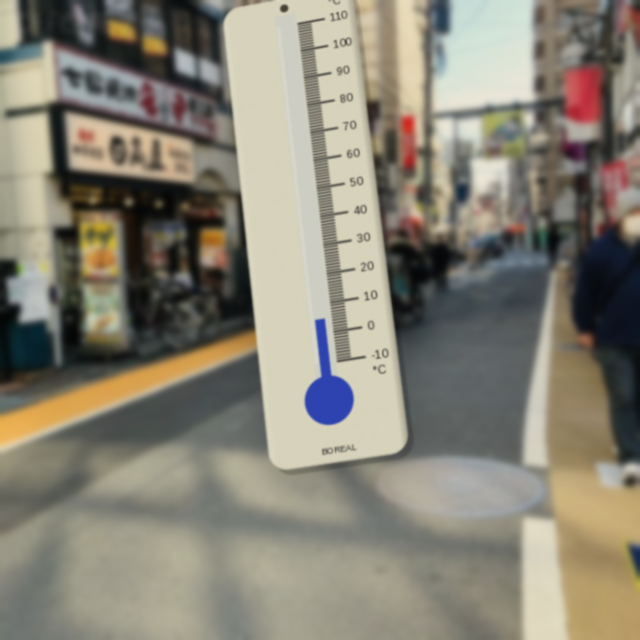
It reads 5 °C
